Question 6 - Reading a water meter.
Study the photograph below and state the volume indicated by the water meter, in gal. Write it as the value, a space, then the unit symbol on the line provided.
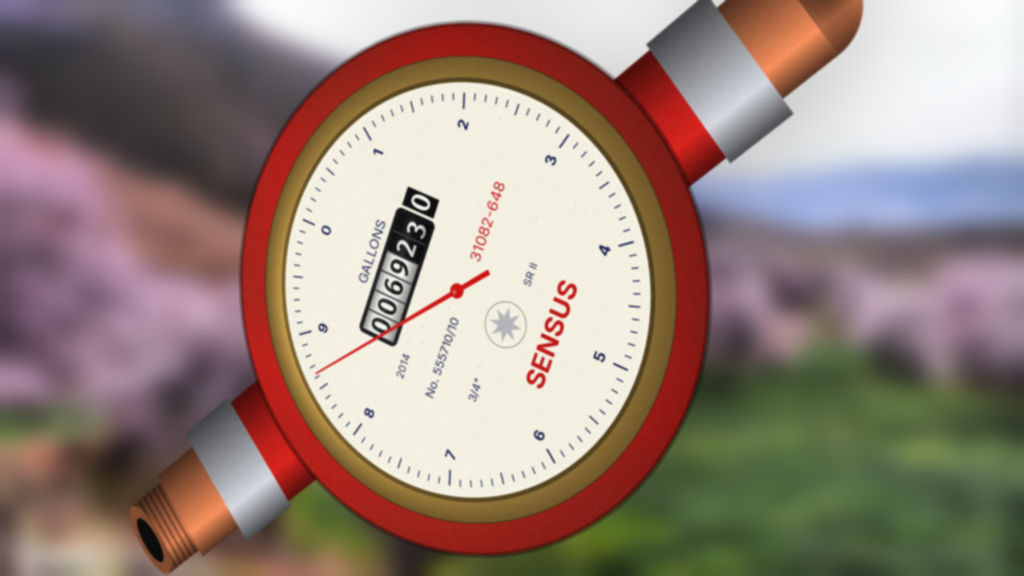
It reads 69228.6 gal
